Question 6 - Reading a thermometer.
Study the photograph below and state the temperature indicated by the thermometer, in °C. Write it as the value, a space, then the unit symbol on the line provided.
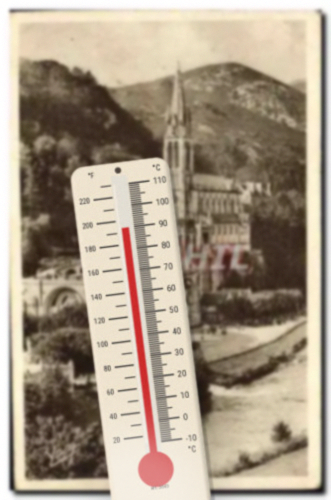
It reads 90 °C
